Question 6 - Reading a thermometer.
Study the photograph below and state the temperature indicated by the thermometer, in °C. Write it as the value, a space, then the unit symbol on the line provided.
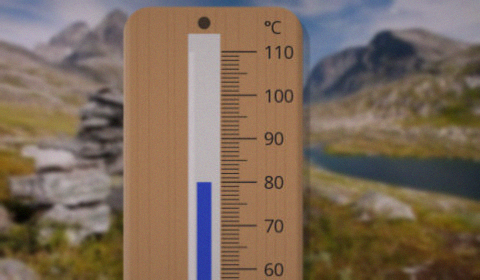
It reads 80 °C
